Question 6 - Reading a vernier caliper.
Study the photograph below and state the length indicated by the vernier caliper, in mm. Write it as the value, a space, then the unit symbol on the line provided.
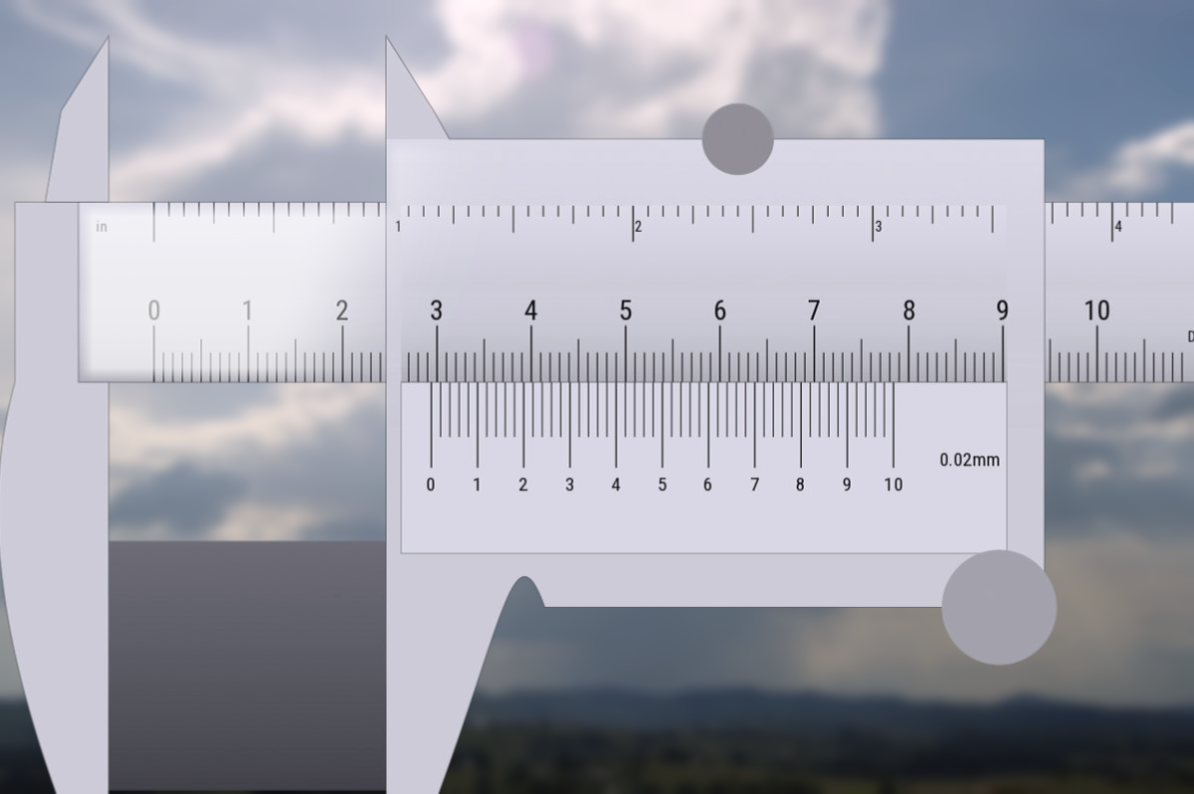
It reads 29.4 mm
